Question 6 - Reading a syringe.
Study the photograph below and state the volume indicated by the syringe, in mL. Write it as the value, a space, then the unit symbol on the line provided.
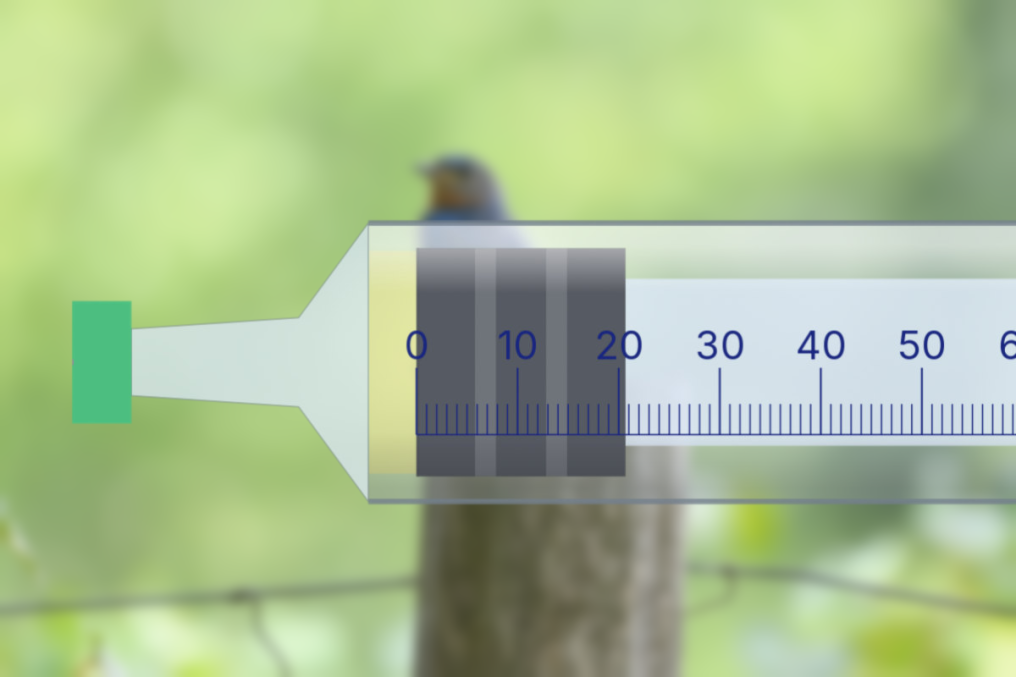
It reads 0 mL
